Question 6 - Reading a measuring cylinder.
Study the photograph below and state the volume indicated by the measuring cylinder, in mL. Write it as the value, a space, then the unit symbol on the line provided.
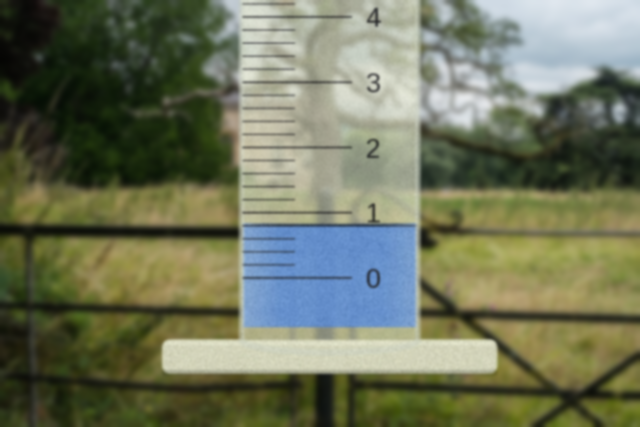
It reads 0.8 mL
